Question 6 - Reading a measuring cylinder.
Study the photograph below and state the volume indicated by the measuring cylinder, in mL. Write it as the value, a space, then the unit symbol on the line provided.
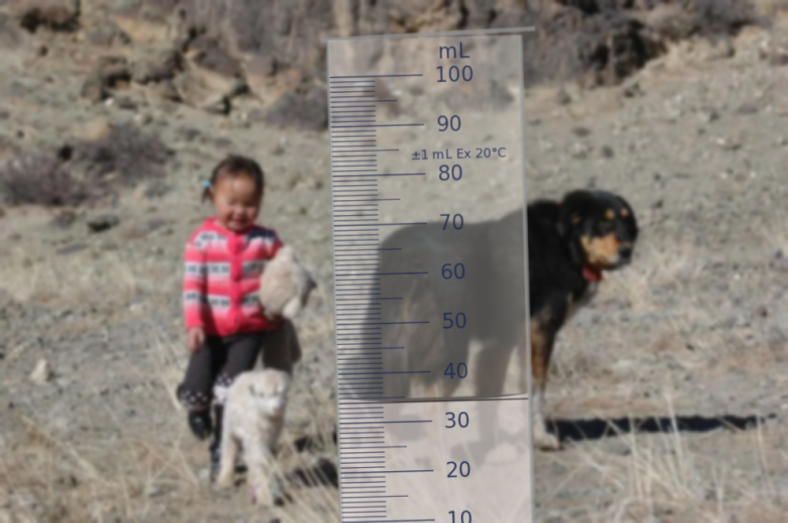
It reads 34 mL
